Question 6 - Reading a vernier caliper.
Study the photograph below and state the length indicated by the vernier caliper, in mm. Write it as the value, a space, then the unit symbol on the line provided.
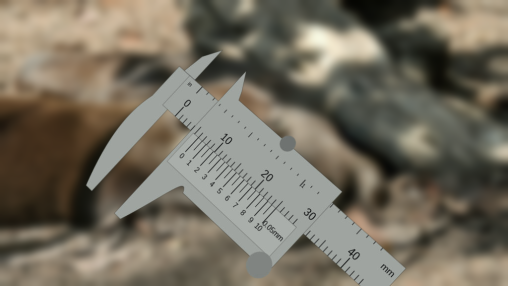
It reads 6.0 mm
